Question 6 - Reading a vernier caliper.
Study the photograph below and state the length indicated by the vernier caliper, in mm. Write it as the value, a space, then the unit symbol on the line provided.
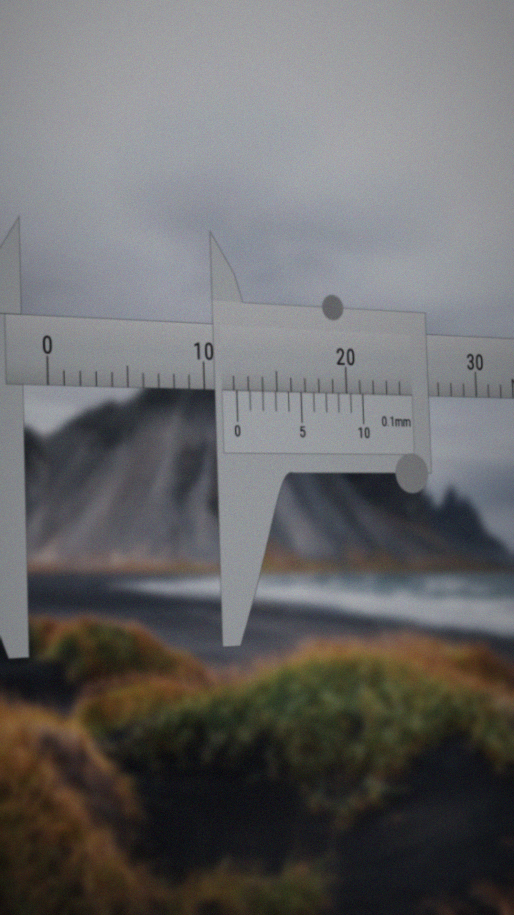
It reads 12.2 mm
